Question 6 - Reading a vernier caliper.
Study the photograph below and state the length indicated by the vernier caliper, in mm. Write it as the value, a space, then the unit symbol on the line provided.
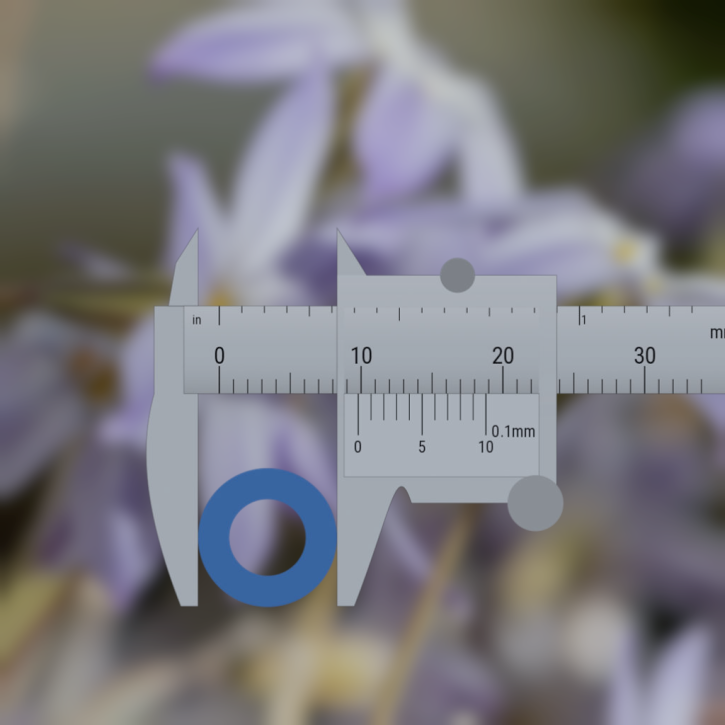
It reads 9.8 mm
